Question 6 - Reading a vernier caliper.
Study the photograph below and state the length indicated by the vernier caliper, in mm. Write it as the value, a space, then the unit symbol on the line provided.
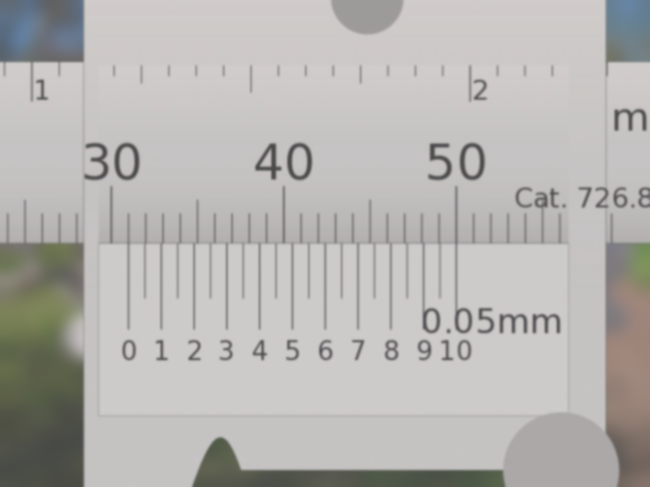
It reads 31.0 mm
